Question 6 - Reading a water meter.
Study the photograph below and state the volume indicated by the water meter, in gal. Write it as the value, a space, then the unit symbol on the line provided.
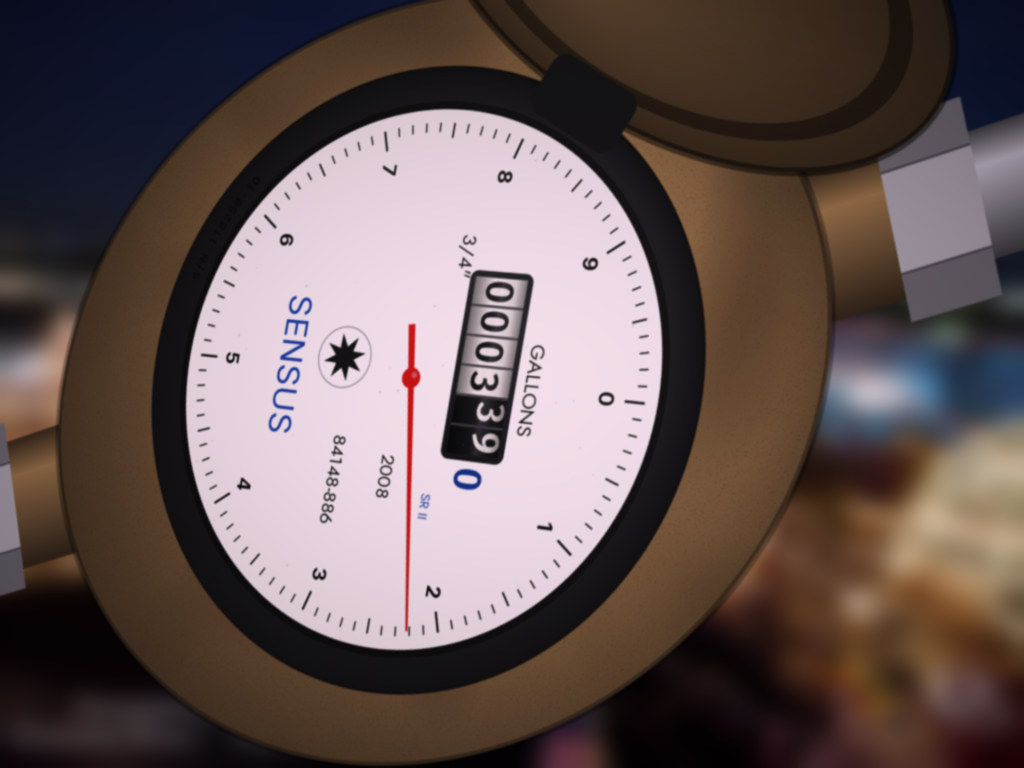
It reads 3392.2 gal
